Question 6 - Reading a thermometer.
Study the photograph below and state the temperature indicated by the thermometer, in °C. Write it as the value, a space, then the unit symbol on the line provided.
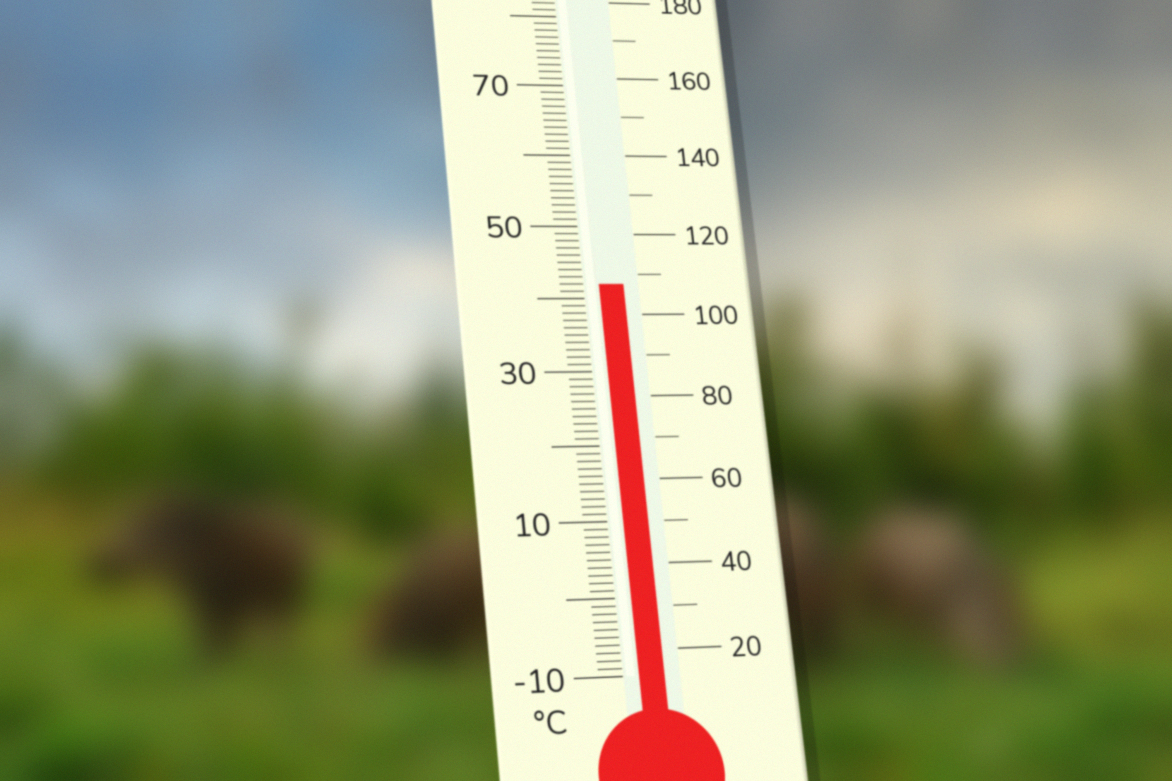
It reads 42 °C
